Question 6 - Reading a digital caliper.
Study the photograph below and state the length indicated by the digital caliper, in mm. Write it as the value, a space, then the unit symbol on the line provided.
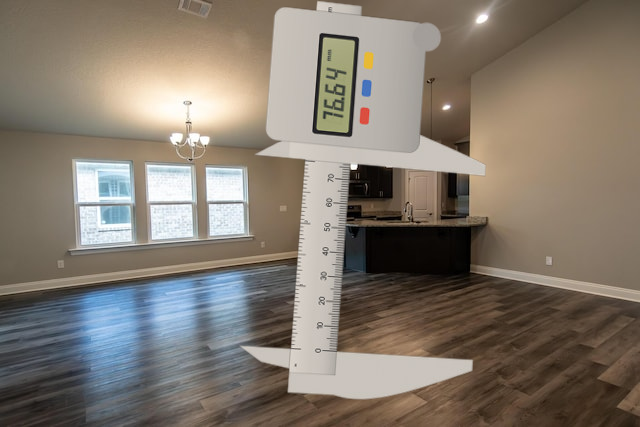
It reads 76.64 mm
